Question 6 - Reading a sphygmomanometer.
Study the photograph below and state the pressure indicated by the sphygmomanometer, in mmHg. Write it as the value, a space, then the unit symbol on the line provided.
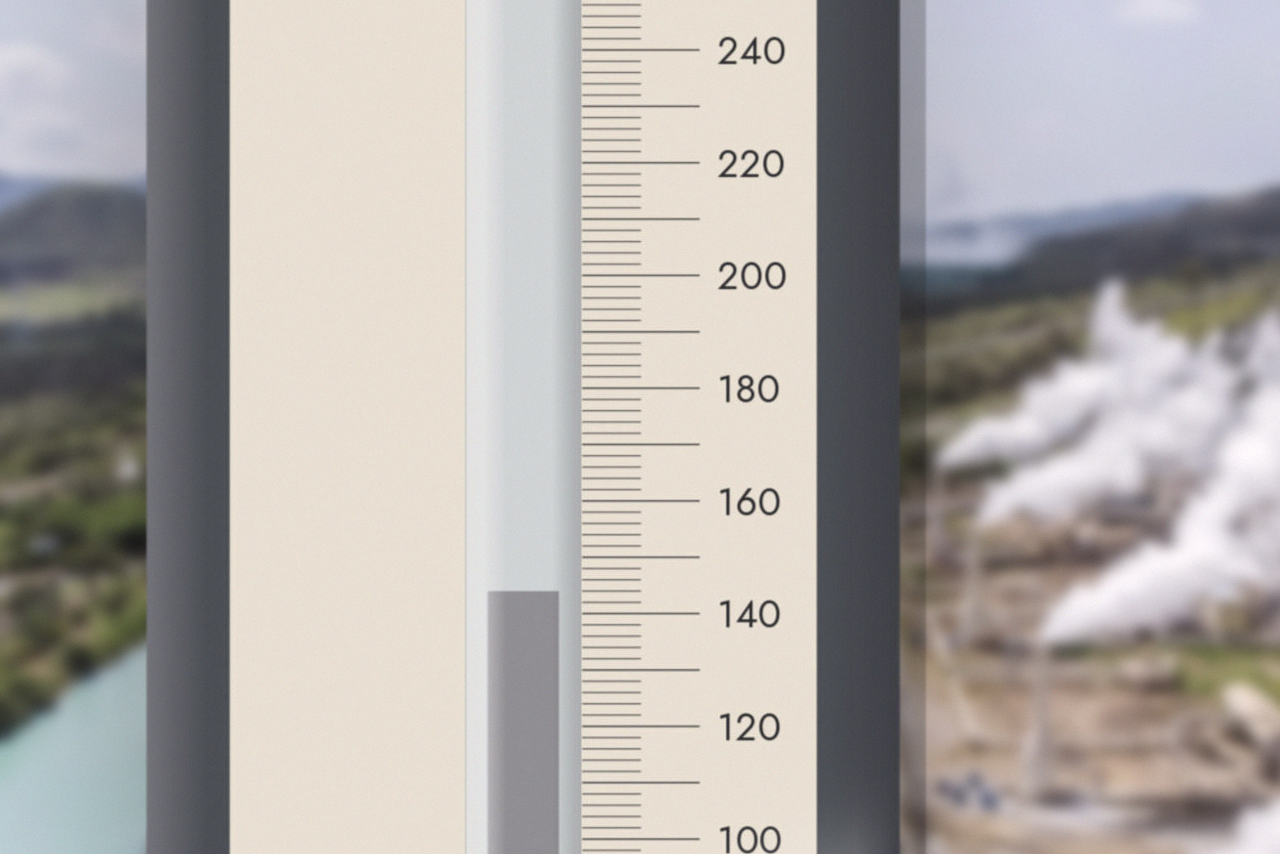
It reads 144 mmHg
